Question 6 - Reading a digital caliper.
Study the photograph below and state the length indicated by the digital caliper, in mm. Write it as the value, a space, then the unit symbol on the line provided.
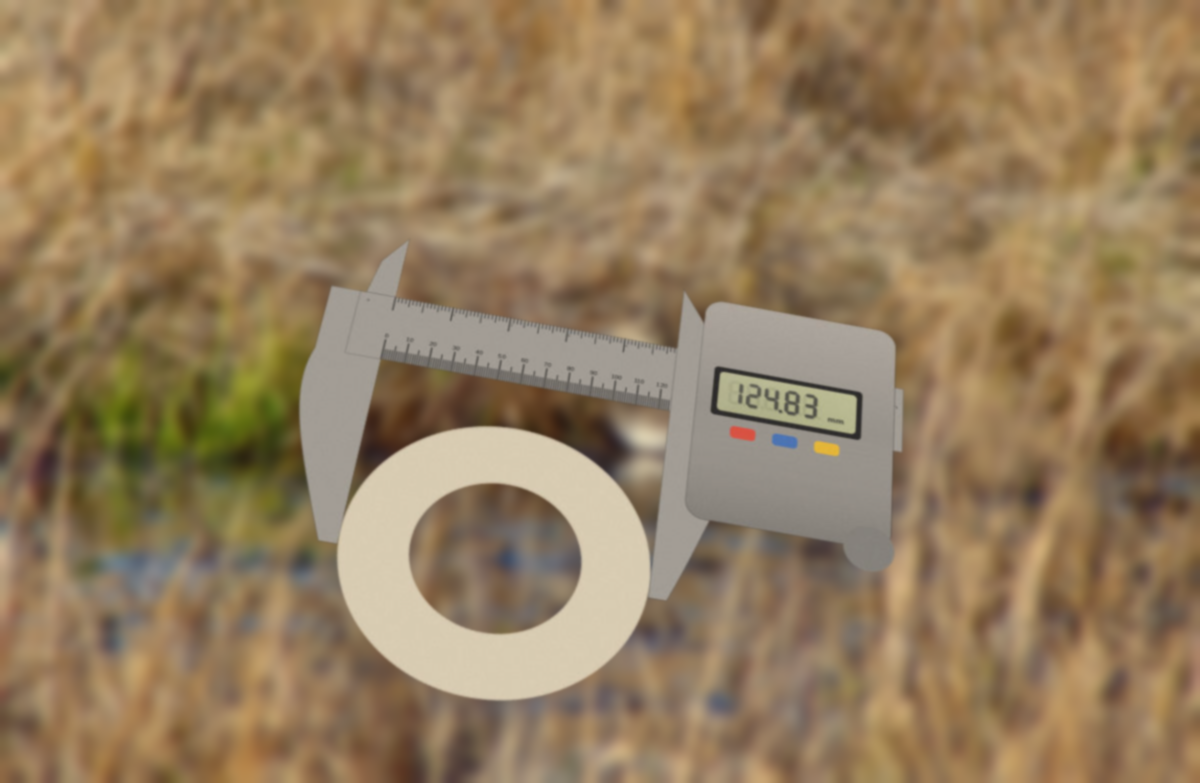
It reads 124.83 mm
